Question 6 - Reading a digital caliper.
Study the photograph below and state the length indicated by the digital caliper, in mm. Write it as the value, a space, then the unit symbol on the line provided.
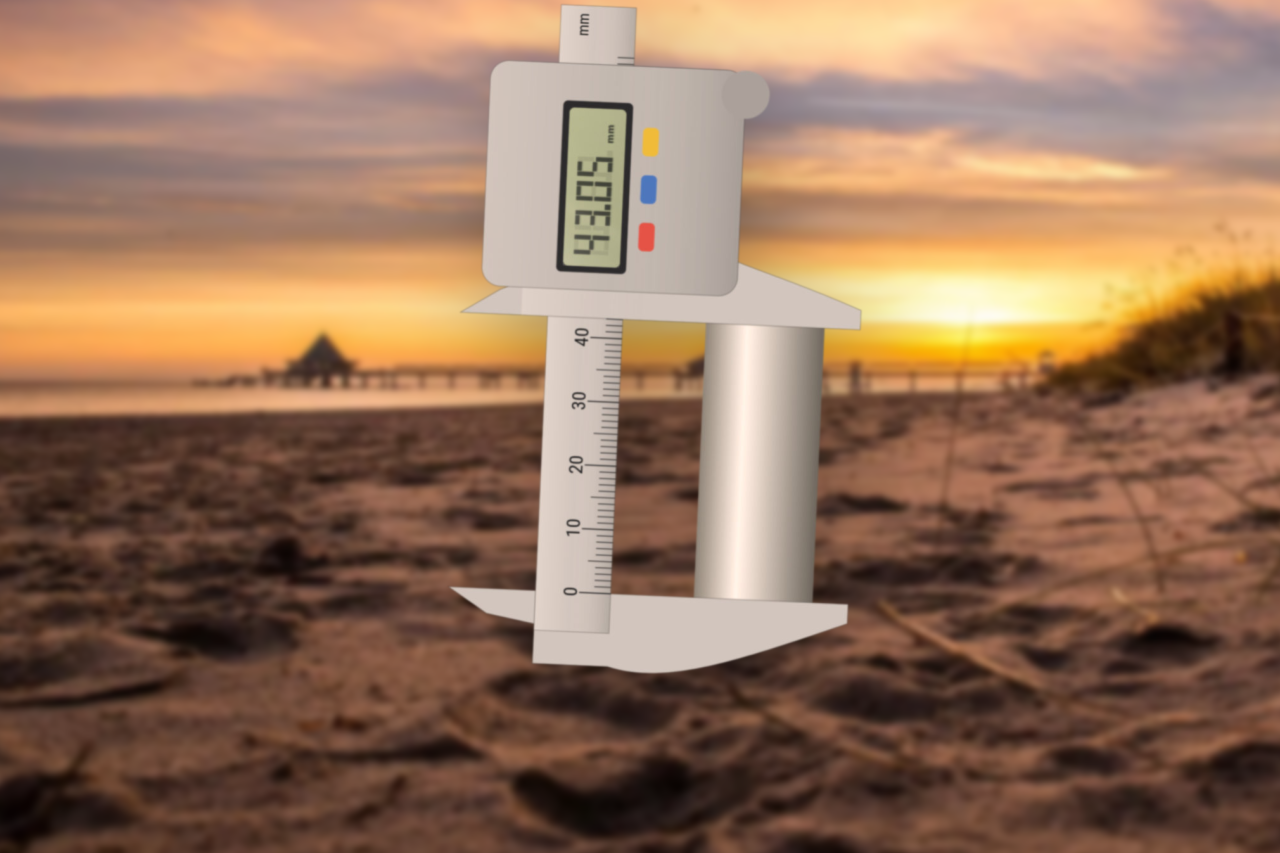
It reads 43.05 mm
